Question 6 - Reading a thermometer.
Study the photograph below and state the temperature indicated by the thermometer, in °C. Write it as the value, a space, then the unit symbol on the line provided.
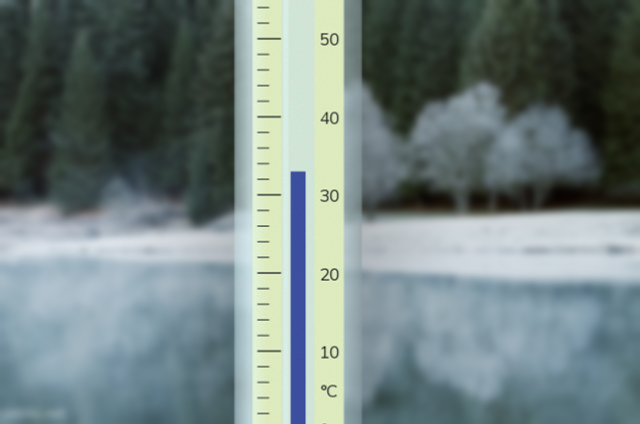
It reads 33 °C
